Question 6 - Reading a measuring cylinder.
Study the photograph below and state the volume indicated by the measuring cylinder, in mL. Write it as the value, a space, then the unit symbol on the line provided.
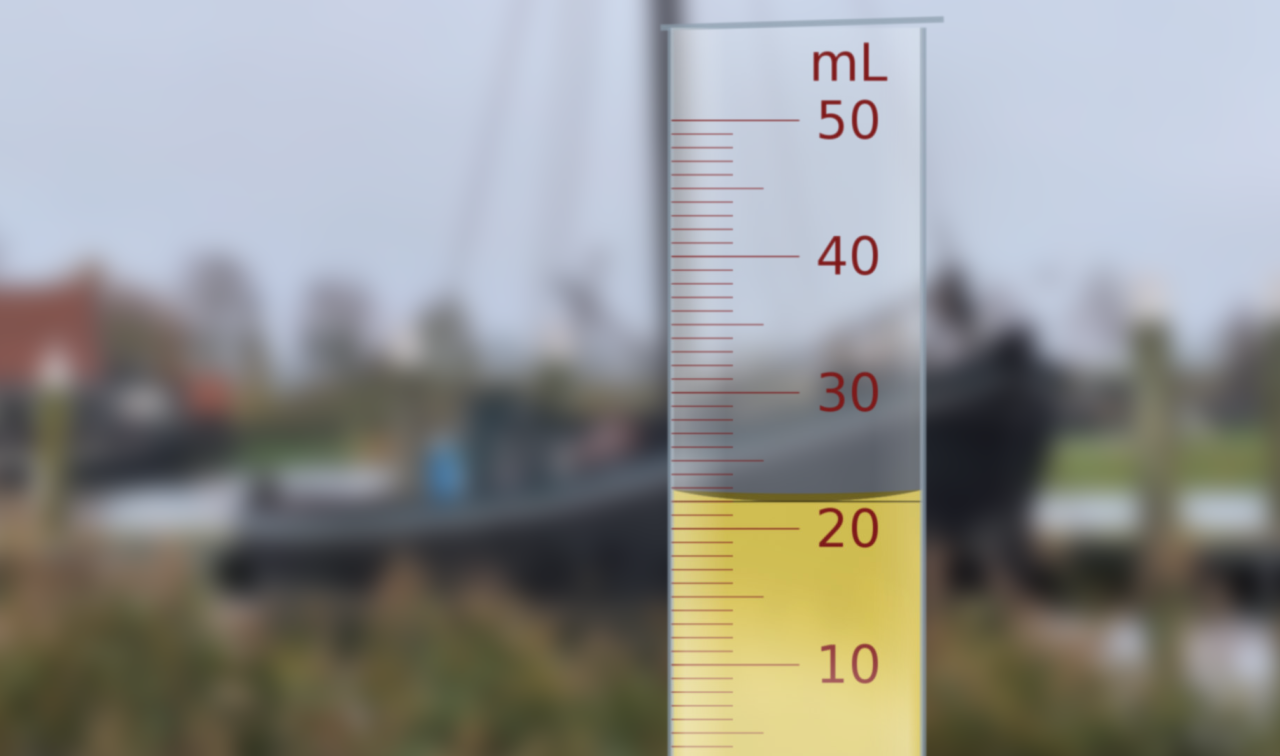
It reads 22 mL
